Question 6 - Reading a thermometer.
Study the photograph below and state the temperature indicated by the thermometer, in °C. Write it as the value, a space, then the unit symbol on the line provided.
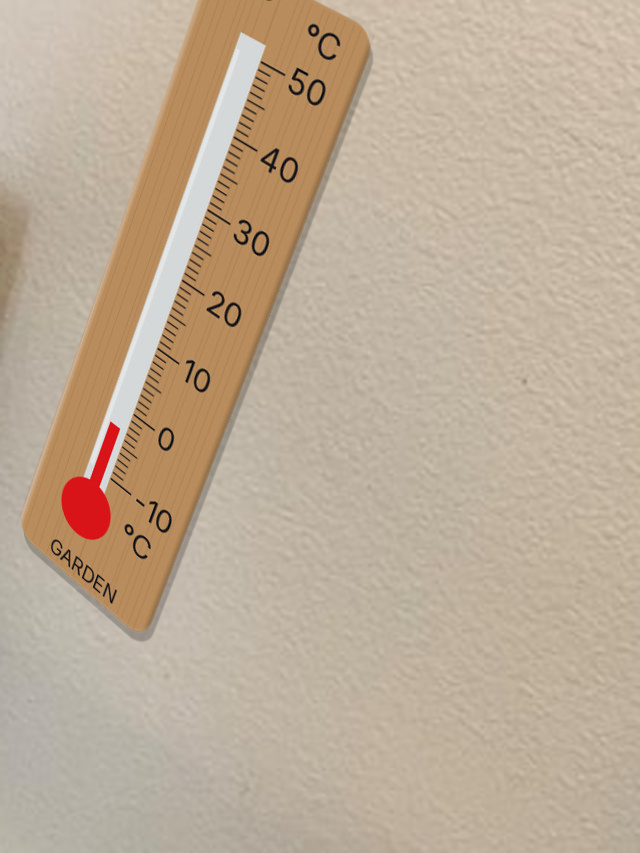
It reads -3 °C
